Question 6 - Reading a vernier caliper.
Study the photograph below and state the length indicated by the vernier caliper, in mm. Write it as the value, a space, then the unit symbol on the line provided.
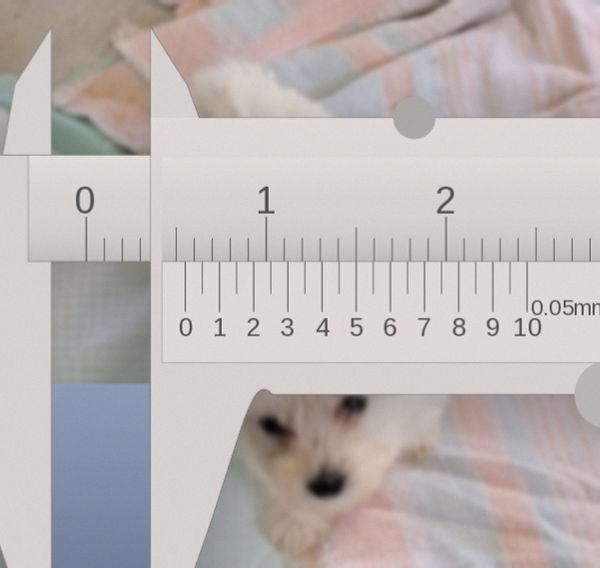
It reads 5.5 mm
